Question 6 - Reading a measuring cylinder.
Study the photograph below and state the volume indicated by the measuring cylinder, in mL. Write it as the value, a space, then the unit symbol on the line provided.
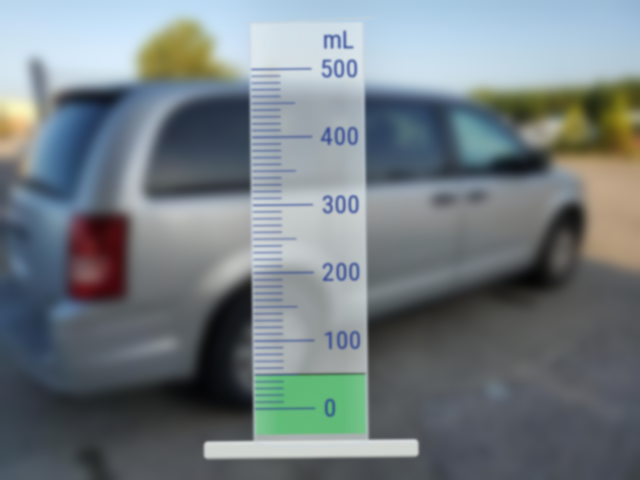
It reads 50 mL
